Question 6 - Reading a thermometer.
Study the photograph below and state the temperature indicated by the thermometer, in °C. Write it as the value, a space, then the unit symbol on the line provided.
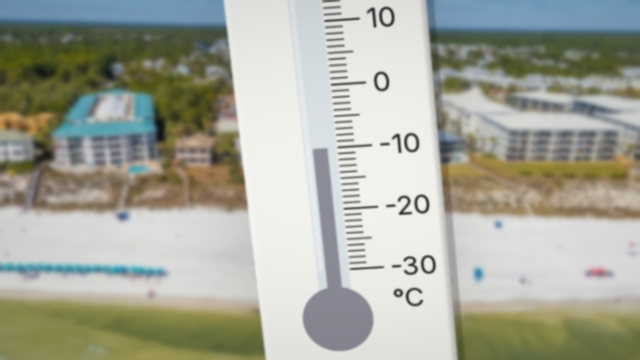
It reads -10 °C
